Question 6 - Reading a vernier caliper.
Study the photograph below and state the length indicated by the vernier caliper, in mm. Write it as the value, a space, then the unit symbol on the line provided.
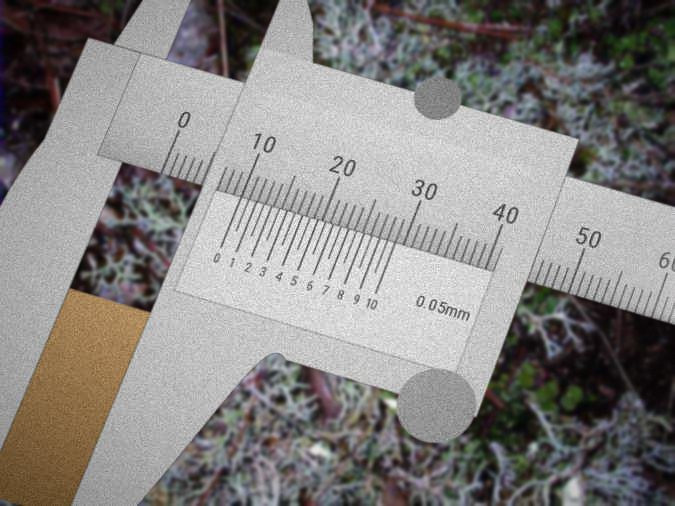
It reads 10.0 mm
